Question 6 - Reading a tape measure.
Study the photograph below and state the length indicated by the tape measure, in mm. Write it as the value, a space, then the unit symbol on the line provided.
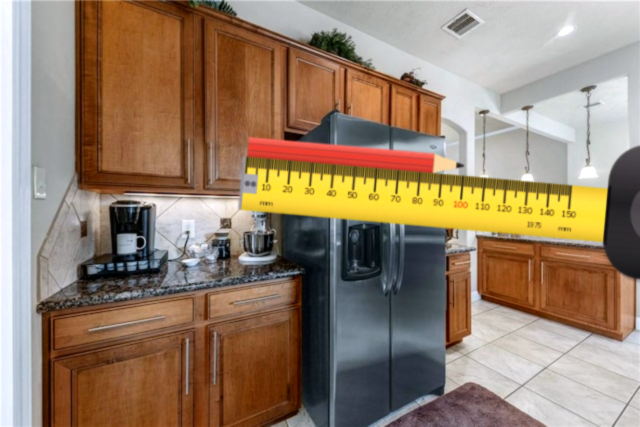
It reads 100 mm
